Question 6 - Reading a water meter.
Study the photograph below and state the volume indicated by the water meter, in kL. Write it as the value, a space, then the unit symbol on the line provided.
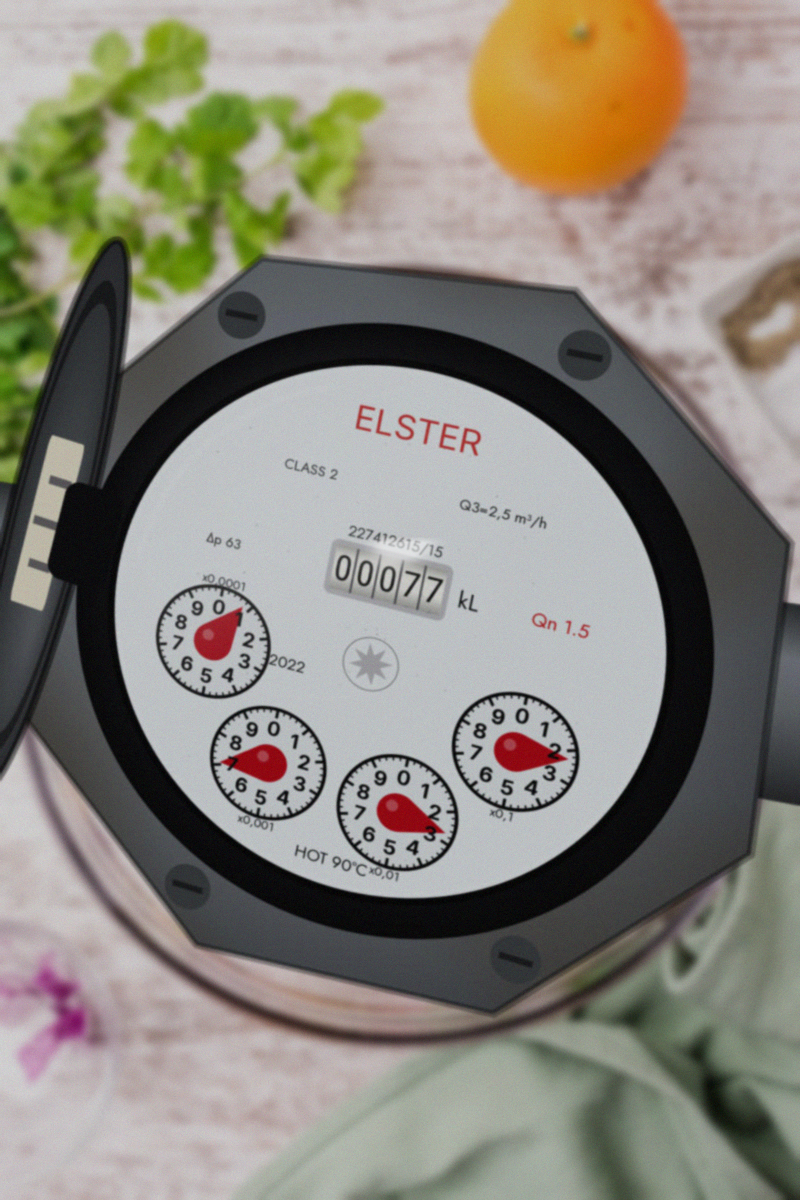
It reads 77.2270 kL
